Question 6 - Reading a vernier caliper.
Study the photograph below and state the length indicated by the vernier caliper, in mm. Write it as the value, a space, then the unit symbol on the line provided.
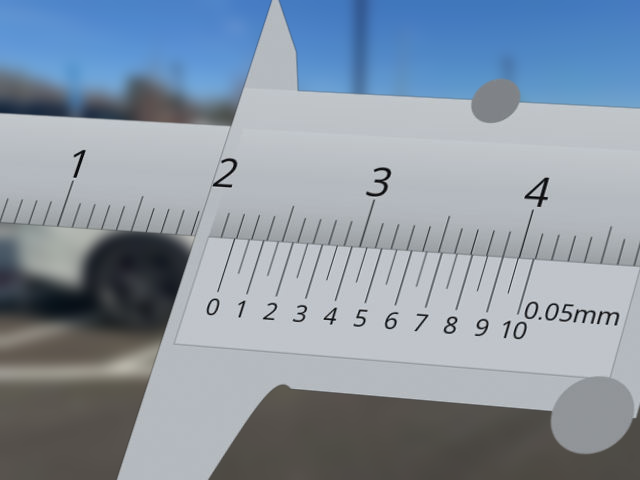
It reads 21.9 mm
